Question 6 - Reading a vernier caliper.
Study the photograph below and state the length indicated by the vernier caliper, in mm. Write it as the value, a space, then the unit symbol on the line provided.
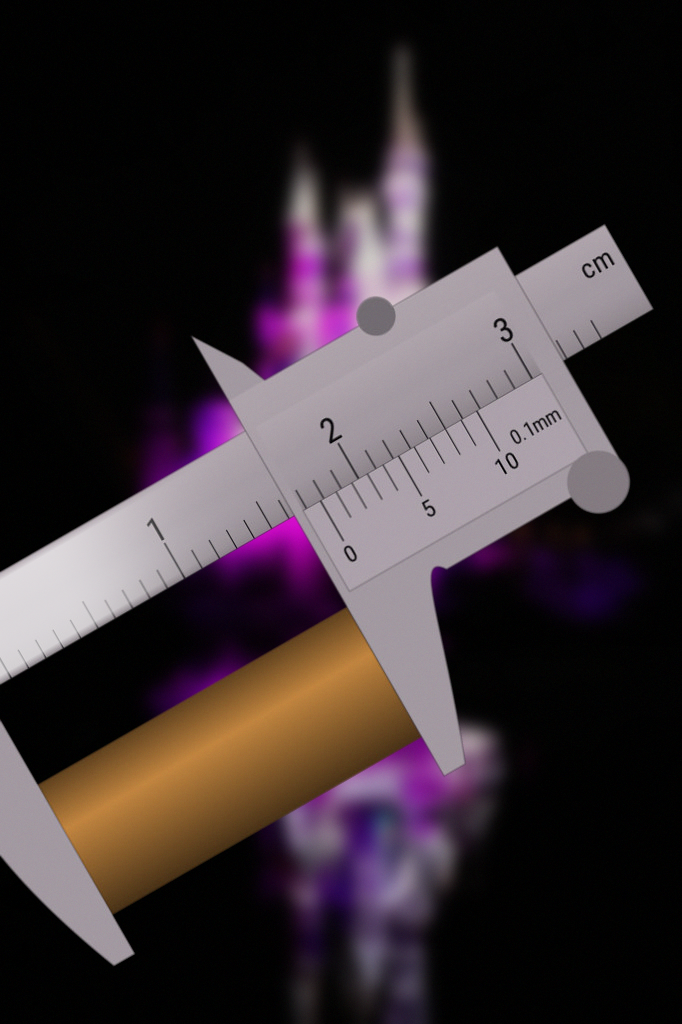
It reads 17.8 mm
